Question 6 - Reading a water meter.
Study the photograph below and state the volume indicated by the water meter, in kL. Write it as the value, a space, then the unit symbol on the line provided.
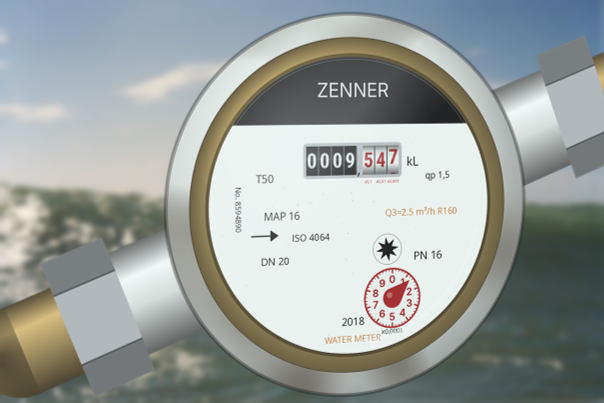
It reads 9.5471 kL
